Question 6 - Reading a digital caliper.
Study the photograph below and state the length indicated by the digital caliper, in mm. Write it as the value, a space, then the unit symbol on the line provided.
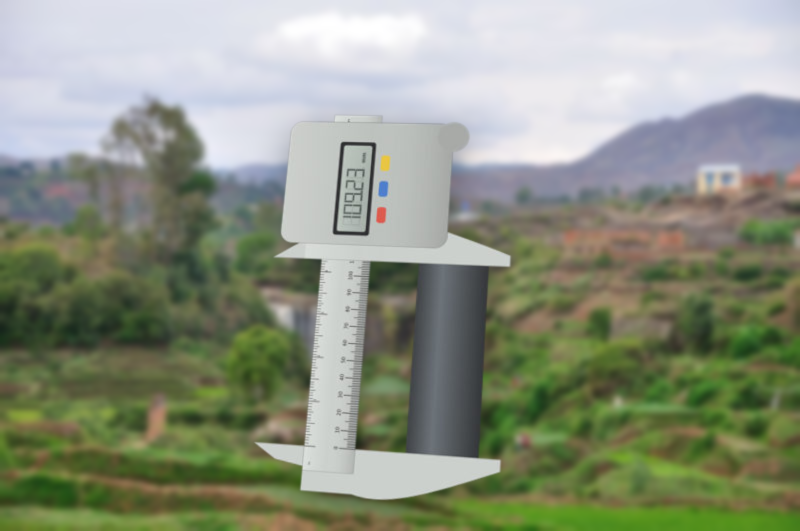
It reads 109.23 mm
